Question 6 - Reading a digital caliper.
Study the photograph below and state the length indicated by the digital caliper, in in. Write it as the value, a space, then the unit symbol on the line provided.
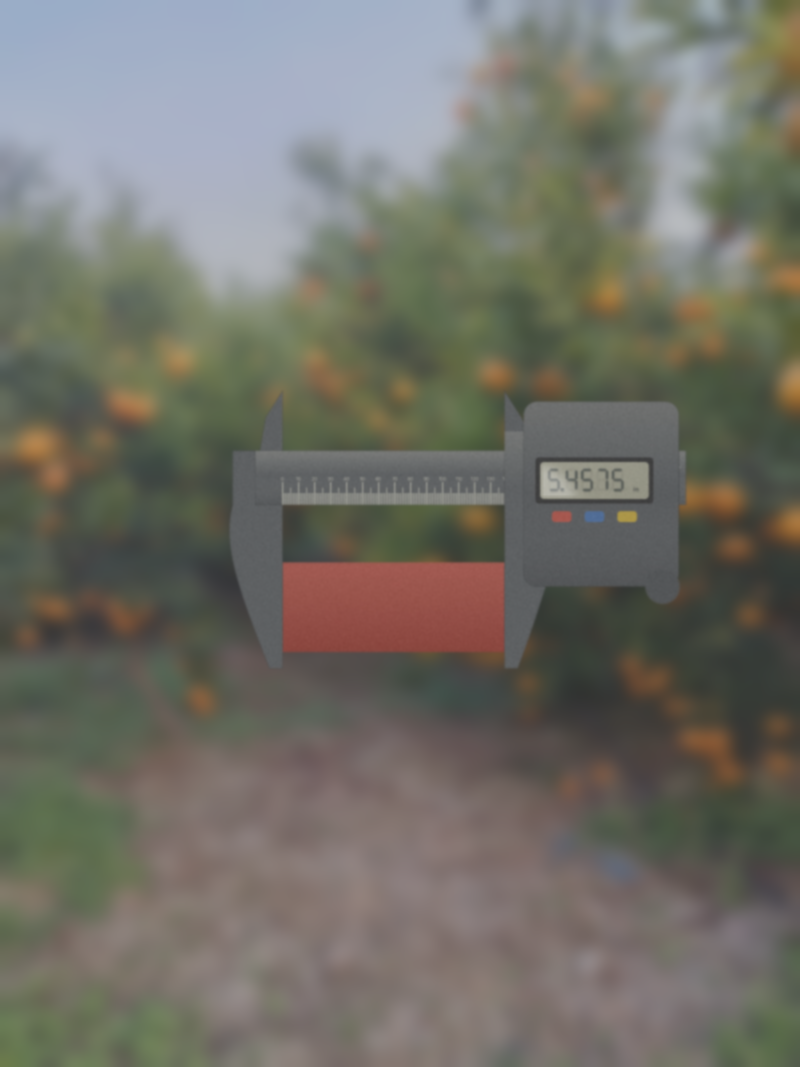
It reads 5.4575 in
